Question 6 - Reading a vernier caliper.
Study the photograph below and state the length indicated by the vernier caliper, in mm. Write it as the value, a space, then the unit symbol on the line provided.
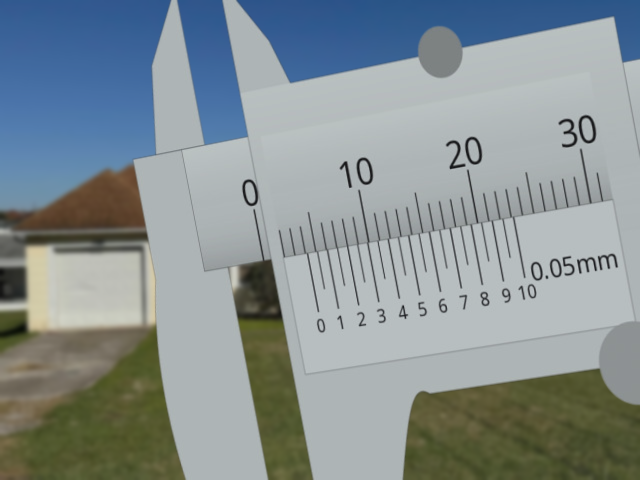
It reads 4.2 mm
